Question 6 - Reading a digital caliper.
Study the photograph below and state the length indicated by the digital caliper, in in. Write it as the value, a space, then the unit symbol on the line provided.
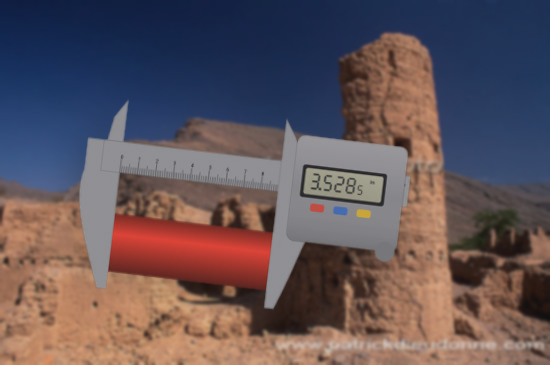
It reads 3.5285 in
